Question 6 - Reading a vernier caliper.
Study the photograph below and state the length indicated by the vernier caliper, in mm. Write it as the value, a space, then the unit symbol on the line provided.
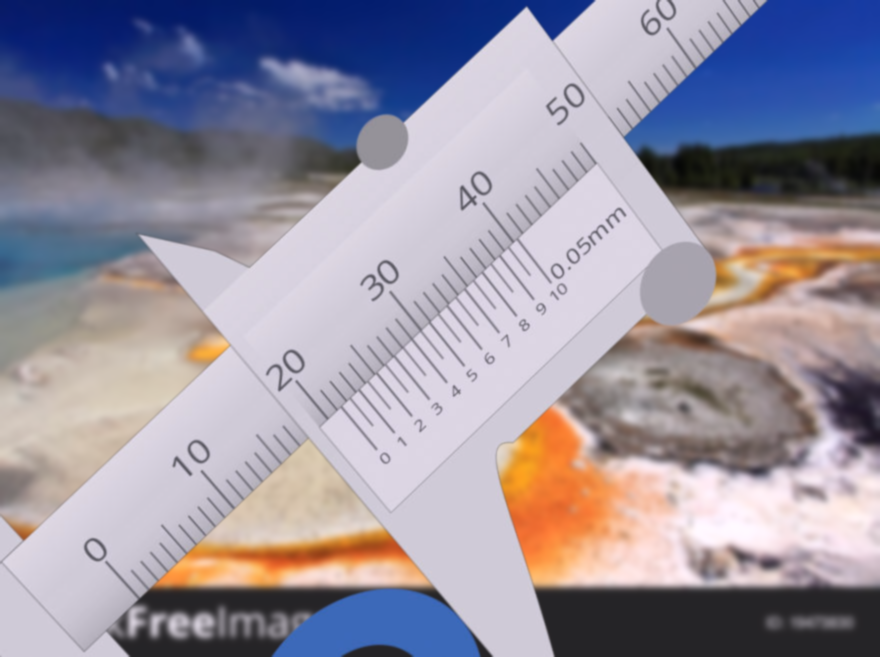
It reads 21.4 mm
